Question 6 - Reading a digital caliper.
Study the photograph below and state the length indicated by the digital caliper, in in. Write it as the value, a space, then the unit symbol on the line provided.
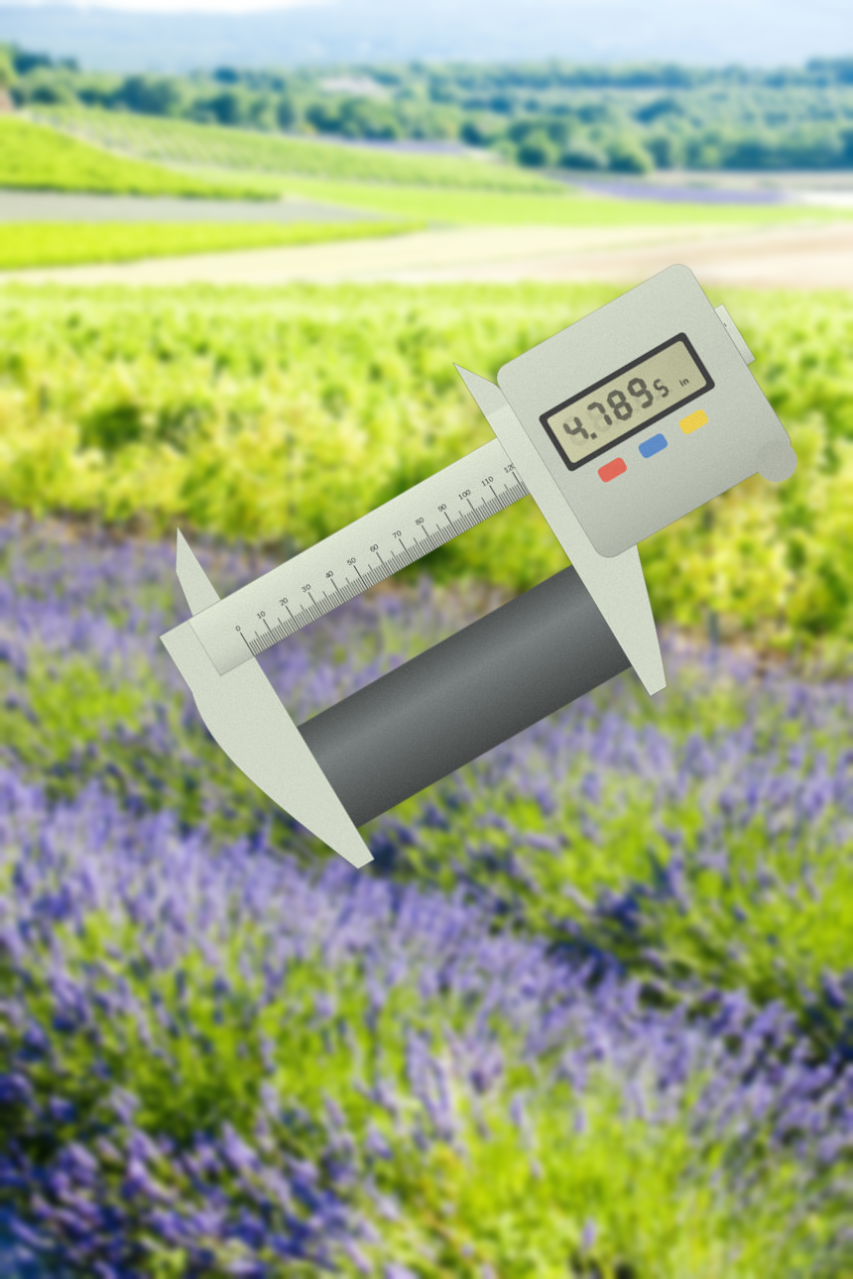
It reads 4.7895 in
